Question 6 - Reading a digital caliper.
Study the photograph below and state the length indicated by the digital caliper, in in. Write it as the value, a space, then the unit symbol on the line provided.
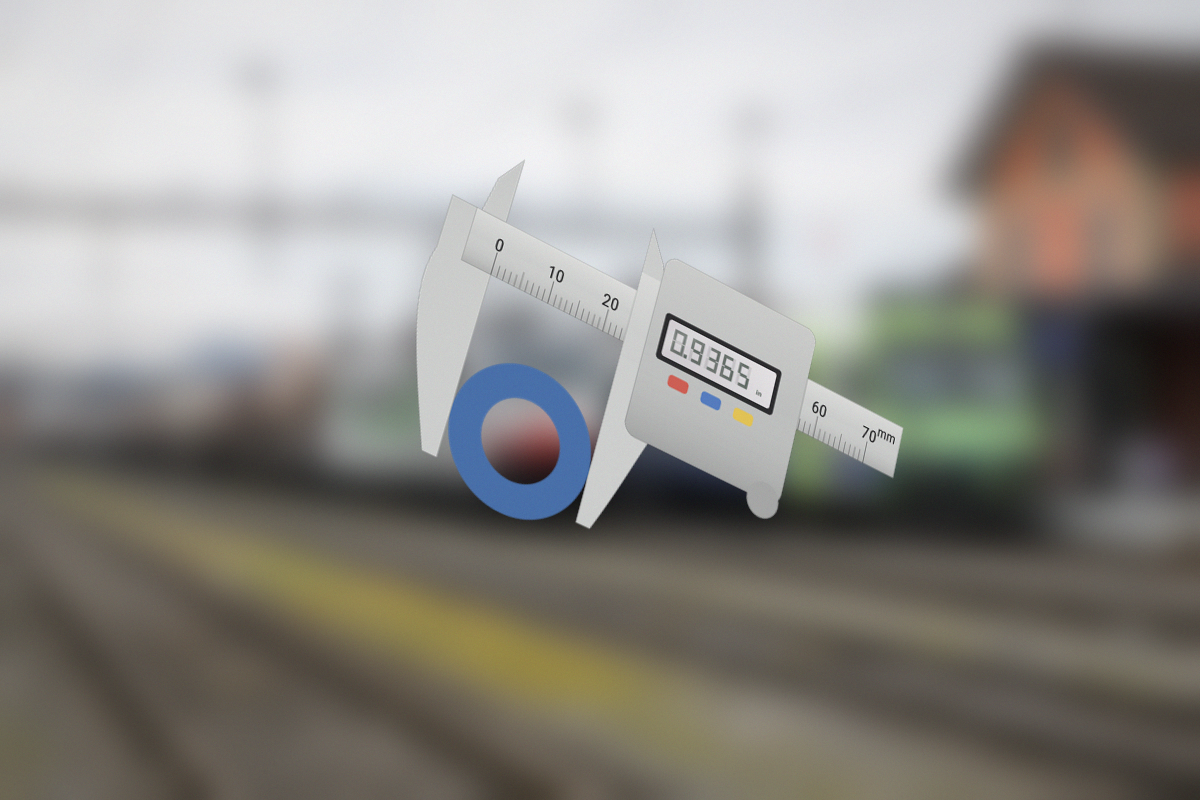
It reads 0.9365 in
